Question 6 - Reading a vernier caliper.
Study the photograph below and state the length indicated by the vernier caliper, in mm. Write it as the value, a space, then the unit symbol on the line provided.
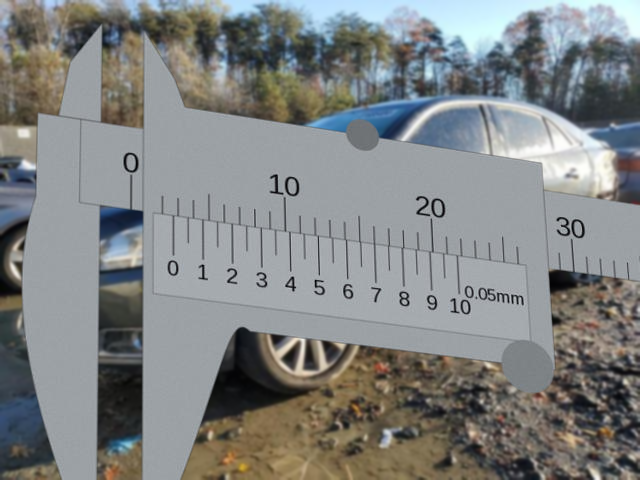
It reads 2.7 mm
